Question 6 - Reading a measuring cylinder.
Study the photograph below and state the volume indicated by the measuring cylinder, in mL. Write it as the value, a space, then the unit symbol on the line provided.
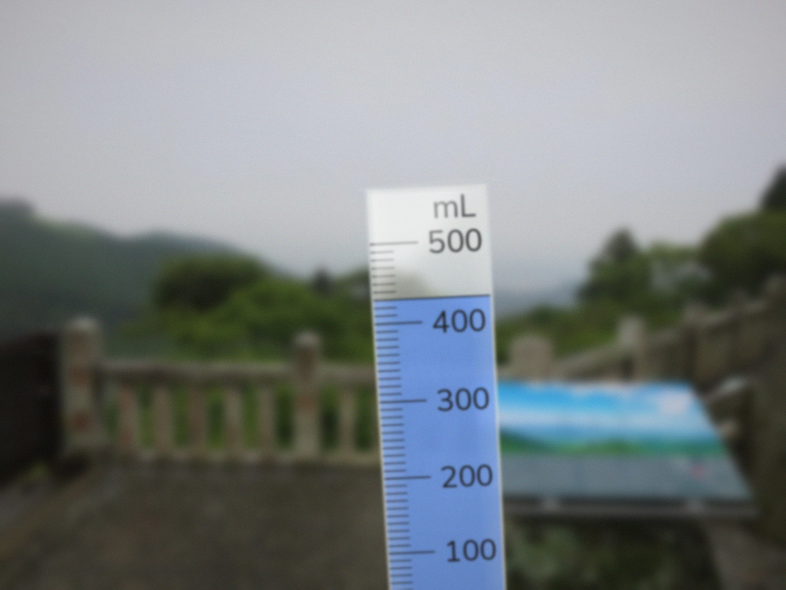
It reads 430 mL
